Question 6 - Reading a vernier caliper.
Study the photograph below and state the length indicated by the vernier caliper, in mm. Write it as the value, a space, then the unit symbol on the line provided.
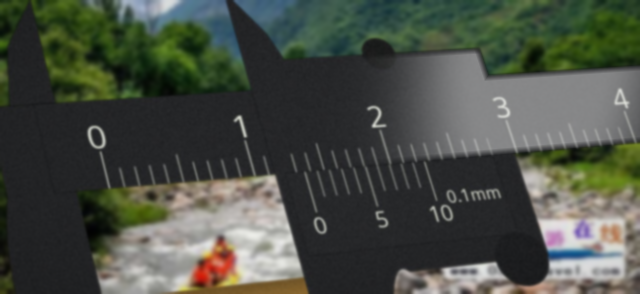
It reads 13.6 mm
